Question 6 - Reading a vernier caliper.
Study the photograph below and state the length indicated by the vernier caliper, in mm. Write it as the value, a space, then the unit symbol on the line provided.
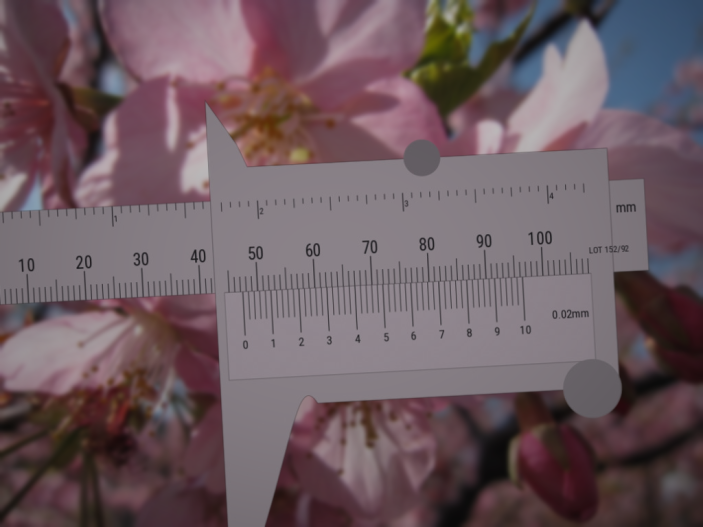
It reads 47.4 mm
